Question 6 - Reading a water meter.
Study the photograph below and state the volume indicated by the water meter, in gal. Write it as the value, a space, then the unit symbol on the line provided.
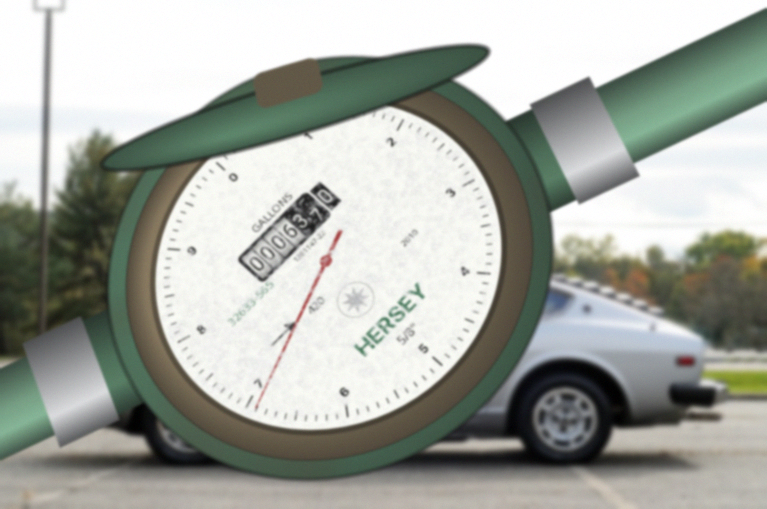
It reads 6366.9 gal
